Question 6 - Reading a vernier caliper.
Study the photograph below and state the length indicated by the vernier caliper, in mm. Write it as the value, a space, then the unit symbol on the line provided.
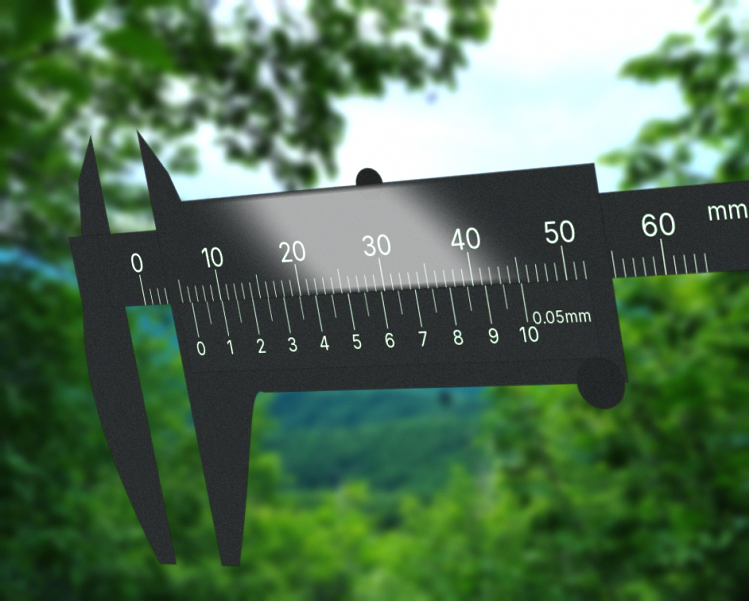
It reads 6.2 mm
